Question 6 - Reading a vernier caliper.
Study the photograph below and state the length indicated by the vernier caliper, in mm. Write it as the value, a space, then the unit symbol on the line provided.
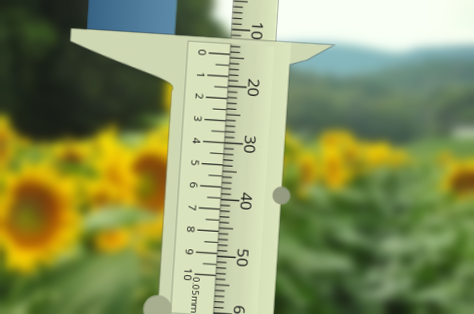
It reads 14.4 mm
